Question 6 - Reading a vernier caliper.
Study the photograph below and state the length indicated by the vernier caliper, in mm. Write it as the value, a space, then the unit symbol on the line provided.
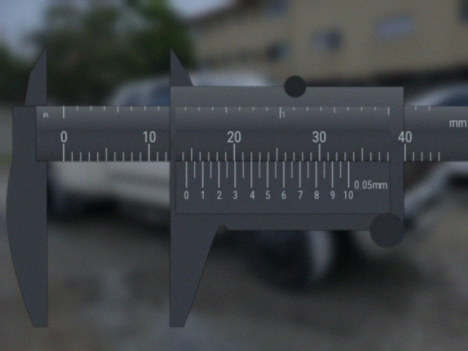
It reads 14.4 mm
